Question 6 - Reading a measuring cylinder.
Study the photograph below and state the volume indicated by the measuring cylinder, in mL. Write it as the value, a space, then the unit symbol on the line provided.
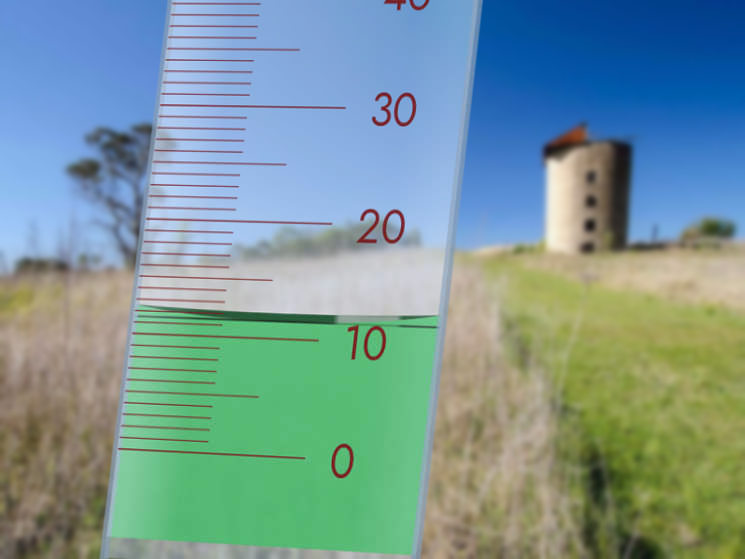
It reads 11.5 mL
